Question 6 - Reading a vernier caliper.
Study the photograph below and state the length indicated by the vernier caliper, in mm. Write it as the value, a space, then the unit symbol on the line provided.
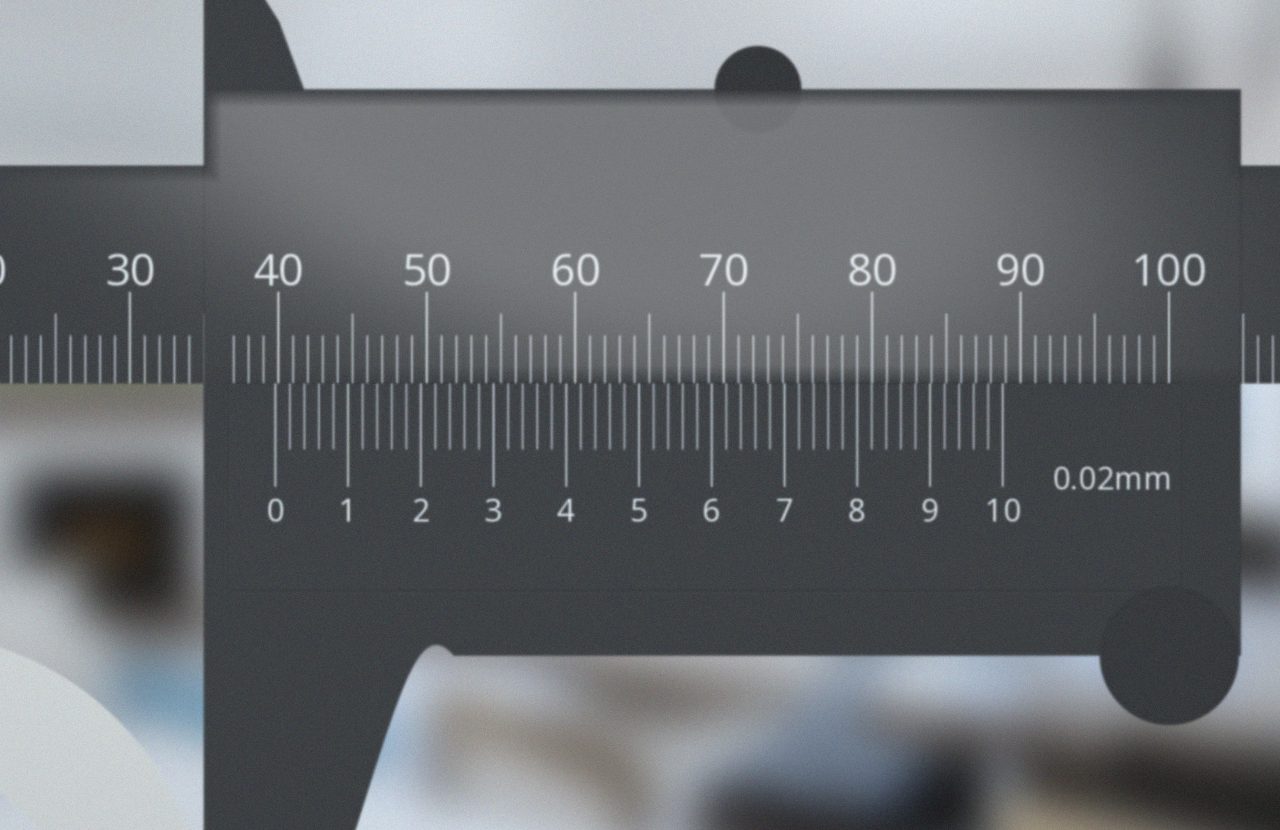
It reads 39.8 mm
